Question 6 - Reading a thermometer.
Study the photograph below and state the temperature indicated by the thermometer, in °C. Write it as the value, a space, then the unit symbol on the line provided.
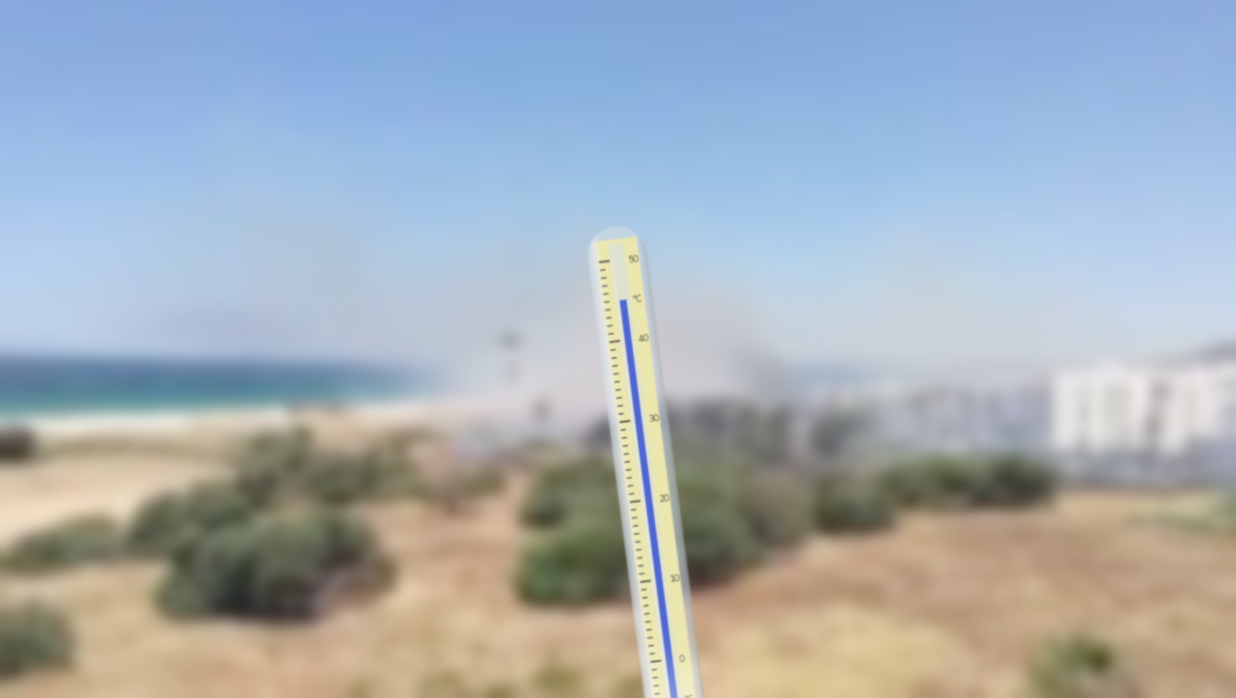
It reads 45 °C
